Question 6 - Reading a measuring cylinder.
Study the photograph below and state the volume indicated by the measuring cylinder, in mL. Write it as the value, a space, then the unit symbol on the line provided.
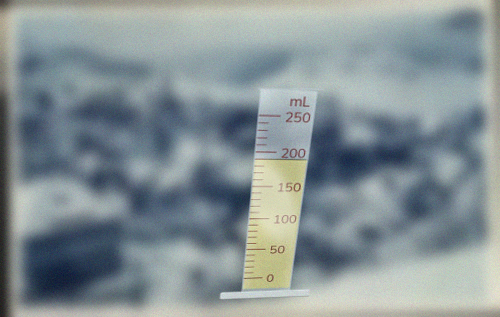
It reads 190 mL
